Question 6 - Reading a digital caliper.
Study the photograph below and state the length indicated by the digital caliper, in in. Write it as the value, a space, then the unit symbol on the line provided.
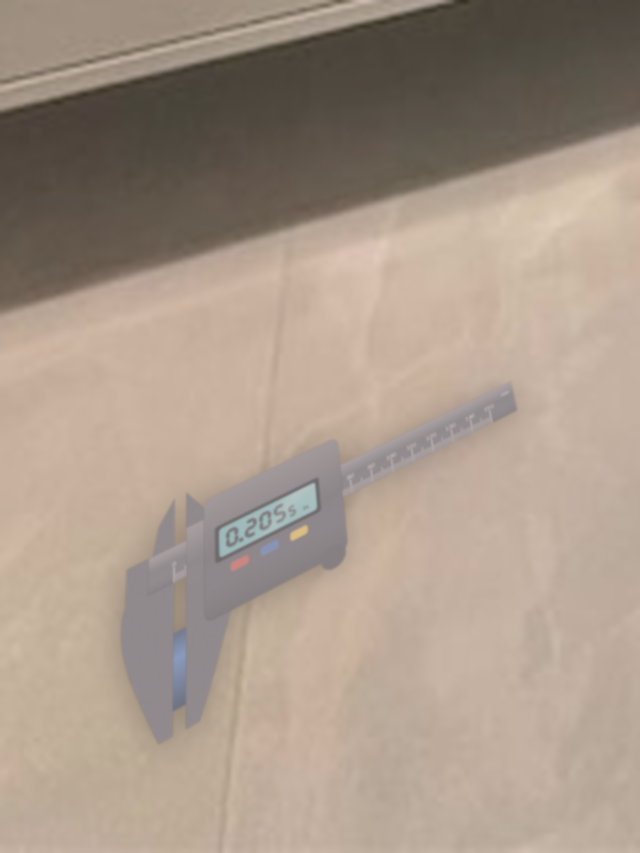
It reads 0.2055 in
